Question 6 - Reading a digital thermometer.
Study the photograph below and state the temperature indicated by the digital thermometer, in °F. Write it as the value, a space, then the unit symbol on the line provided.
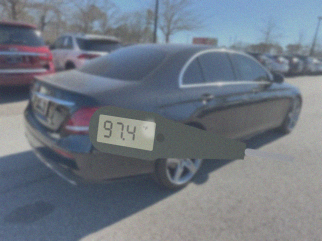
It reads 97.4 °F
